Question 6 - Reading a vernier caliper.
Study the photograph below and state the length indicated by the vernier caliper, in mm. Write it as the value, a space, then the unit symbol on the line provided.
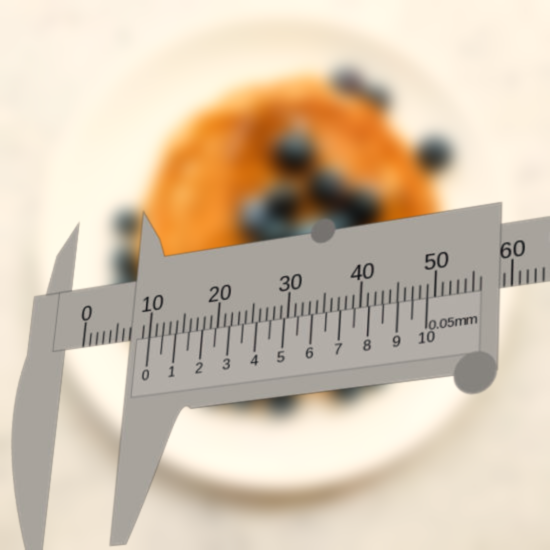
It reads 10.0 mm
